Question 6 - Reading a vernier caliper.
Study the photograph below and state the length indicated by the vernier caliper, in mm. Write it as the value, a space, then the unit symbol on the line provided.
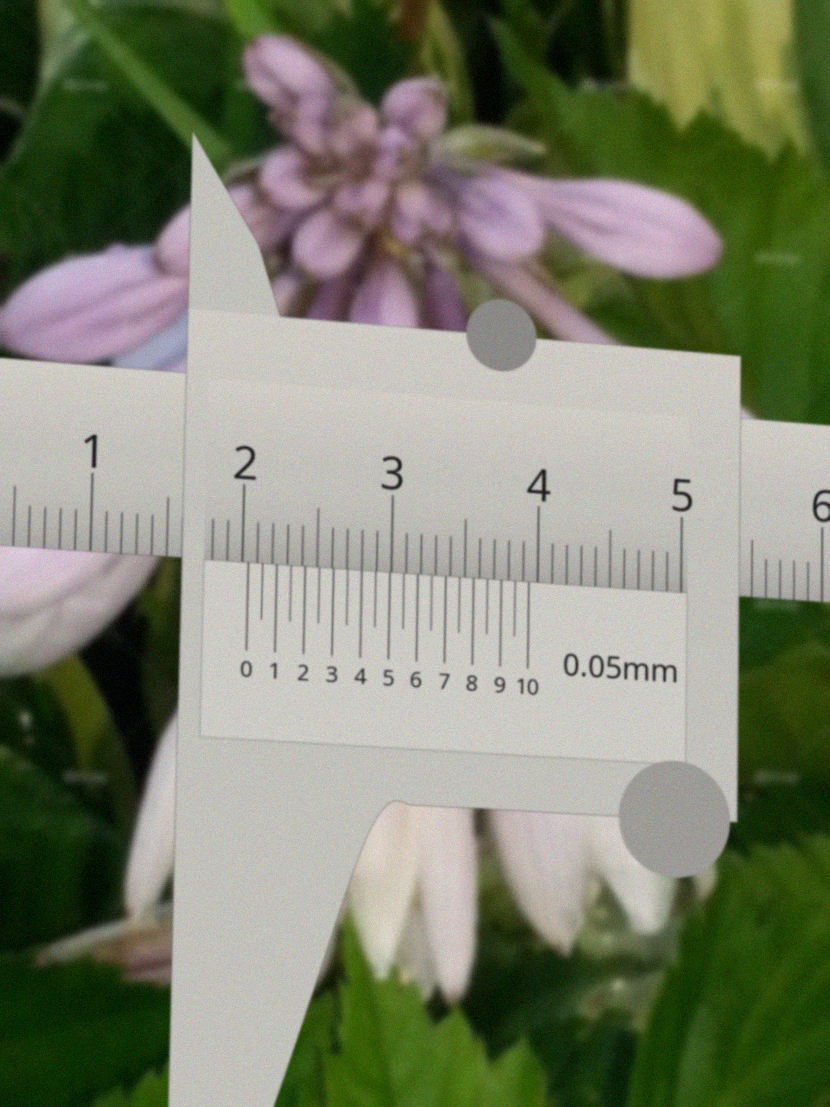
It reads 20.4 mm
